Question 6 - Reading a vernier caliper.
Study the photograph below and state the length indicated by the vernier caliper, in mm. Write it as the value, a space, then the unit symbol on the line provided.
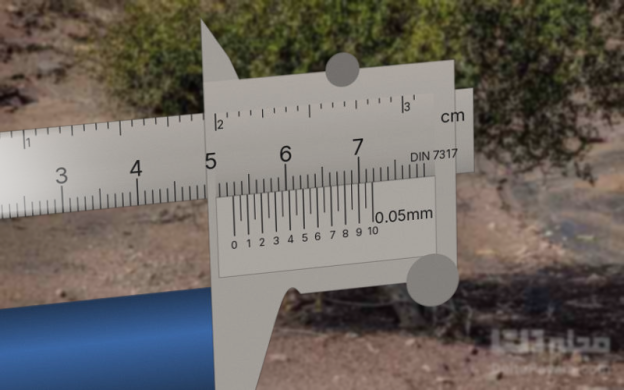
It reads 52.8 mm
